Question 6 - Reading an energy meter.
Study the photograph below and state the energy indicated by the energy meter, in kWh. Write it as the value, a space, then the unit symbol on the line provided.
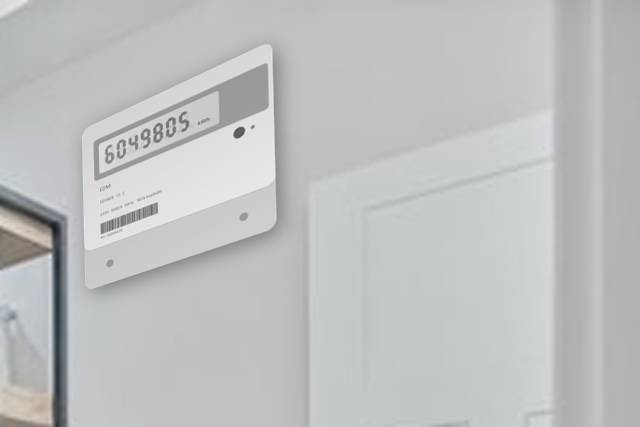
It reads 6049805 kWh
